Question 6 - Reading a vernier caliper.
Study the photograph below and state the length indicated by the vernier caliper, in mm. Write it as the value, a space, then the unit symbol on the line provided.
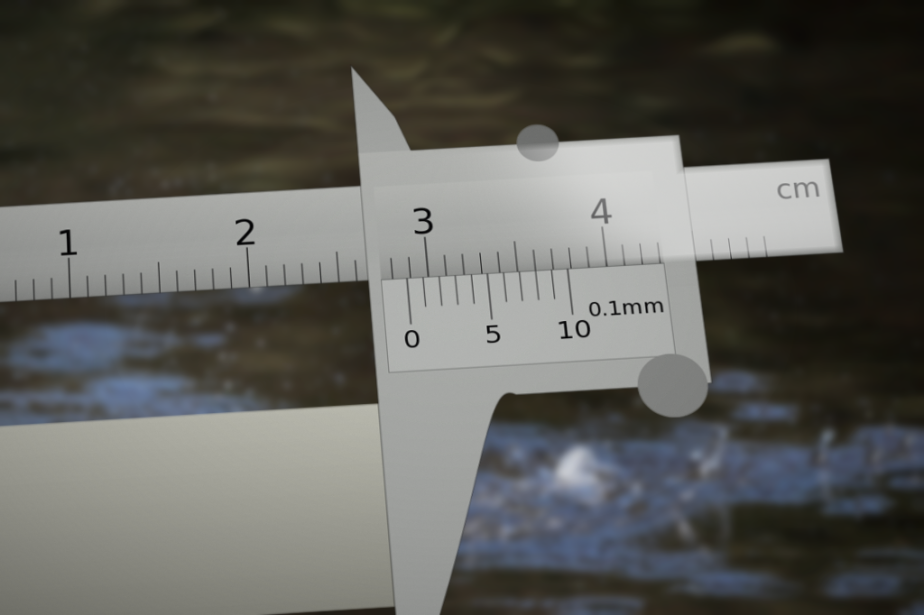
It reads 28.8 mm
